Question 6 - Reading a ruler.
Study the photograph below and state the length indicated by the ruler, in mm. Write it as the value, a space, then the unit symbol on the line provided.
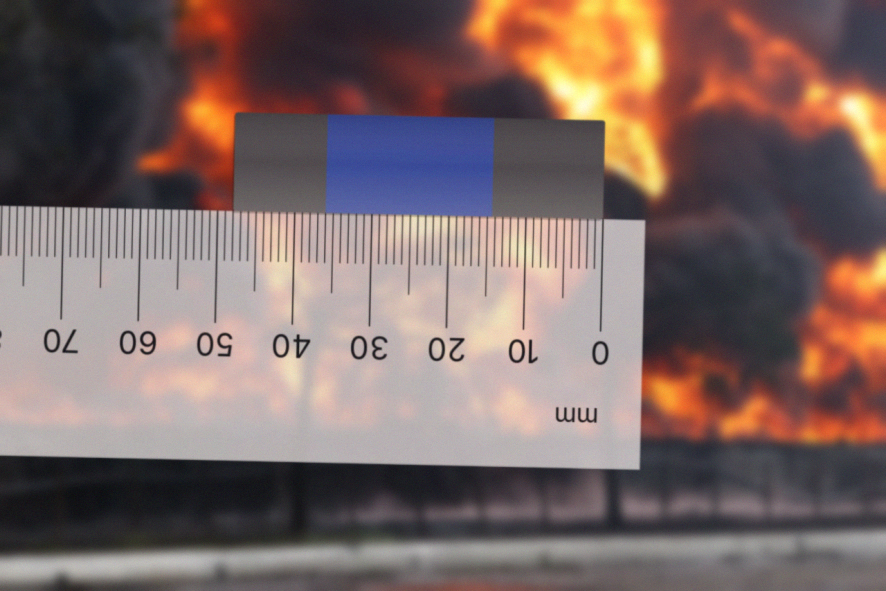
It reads 48 mm
